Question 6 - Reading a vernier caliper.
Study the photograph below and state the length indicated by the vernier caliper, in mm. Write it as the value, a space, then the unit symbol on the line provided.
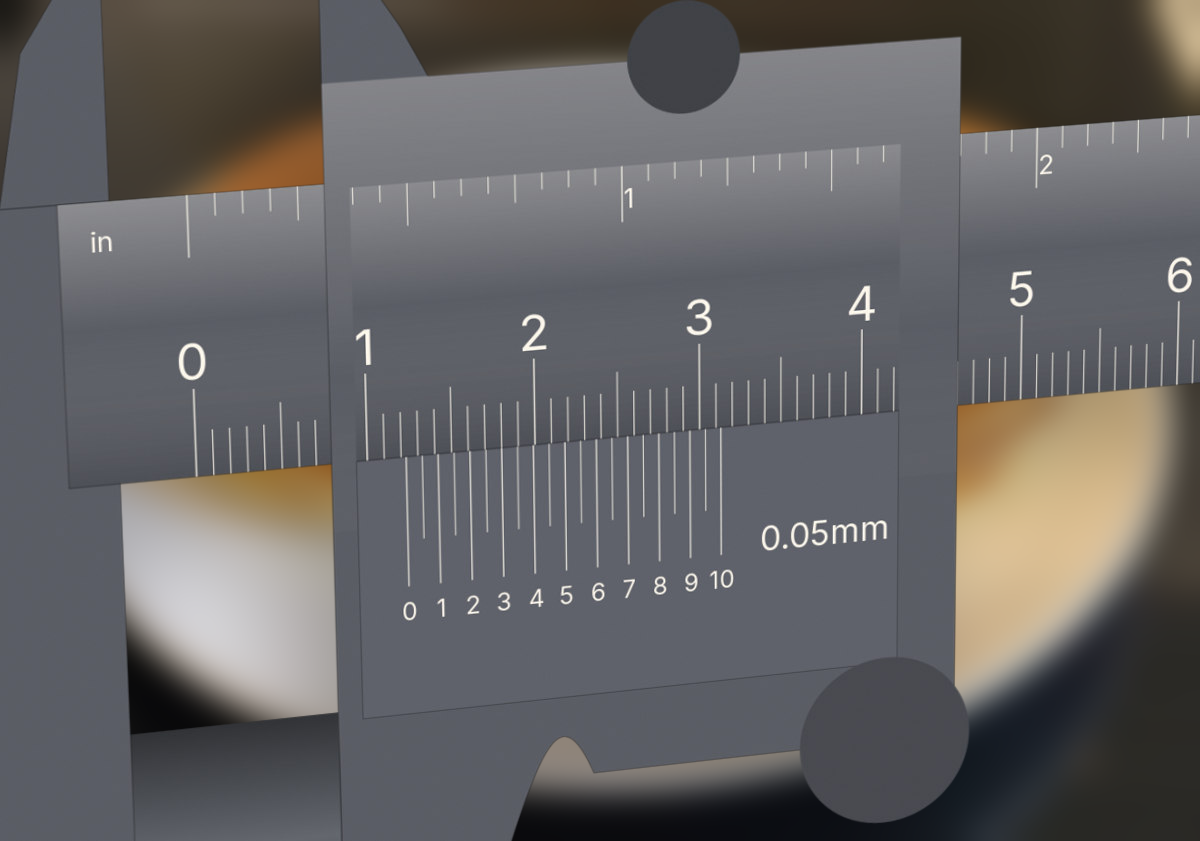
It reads 12.3 mm
